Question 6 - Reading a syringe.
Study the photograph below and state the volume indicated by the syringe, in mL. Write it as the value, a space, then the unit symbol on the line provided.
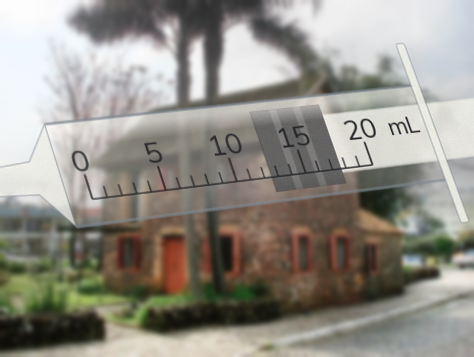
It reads 12.5 mL
